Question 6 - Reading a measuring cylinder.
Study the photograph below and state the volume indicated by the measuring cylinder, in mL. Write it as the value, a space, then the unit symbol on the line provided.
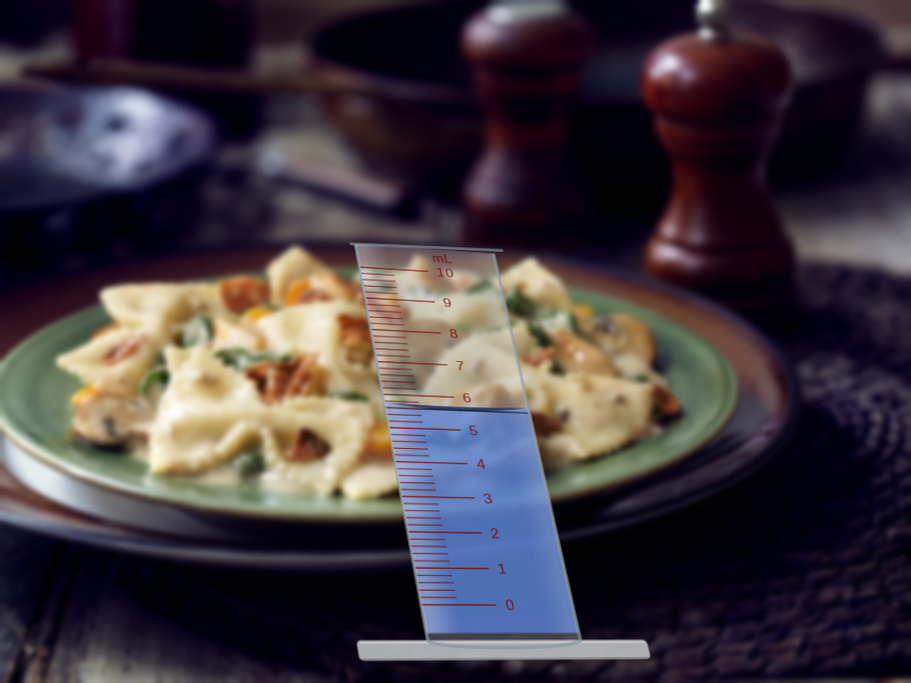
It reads 5.6 mL
